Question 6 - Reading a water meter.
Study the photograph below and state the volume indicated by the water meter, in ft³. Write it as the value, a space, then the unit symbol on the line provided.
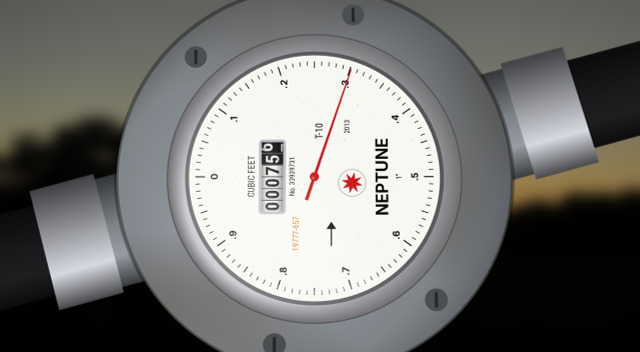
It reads 756.30 ft³
